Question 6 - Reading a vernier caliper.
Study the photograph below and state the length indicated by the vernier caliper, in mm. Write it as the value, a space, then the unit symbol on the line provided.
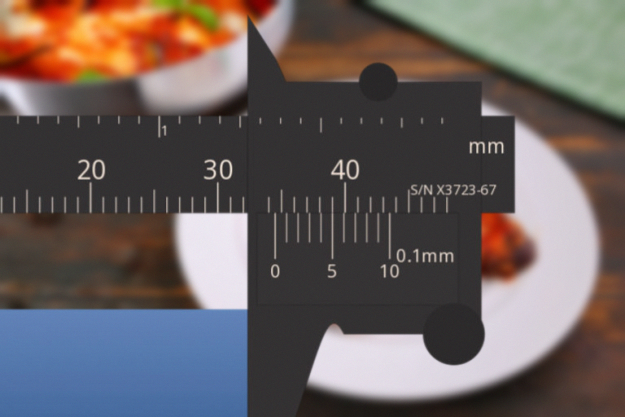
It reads 34.5 mm
